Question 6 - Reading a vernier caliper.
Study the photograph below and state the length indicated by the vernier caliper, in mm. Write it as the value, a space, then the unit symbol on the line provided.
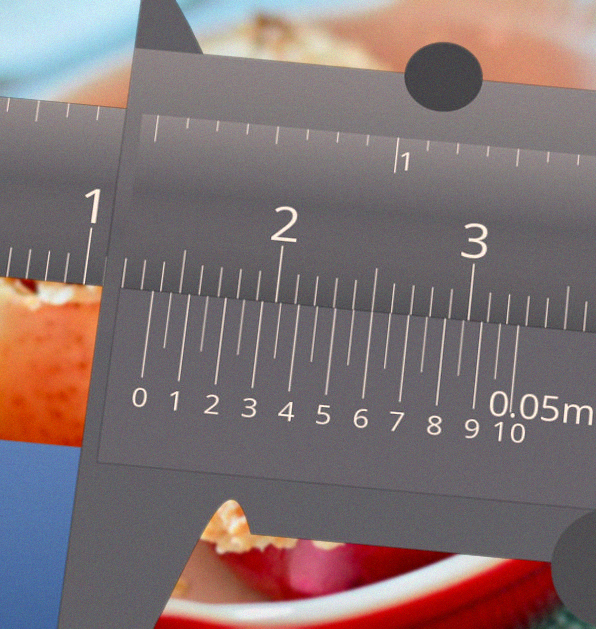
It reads 13.6 mm
